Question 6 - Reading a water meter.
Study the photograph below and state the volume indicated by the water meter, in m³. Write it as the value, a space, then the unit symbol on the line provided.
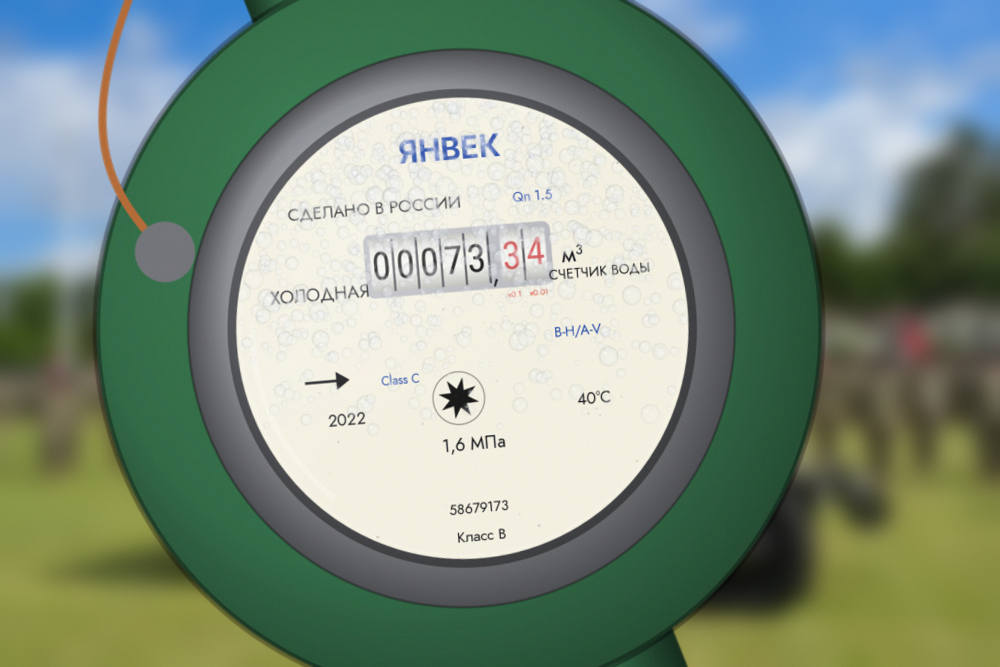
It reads 73.34 m³
